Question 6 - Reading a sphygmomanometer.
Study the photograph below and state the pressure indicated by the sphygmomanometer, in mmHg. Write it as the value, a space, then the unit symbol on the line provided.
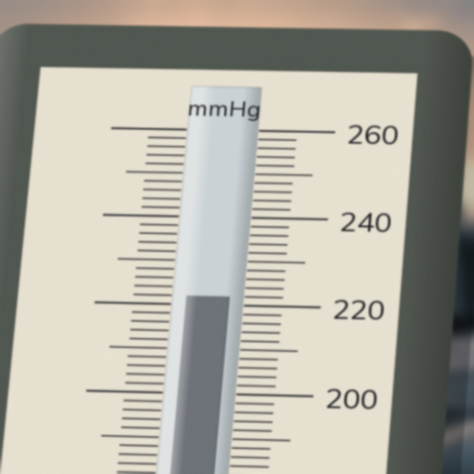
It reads 222 mmHg
